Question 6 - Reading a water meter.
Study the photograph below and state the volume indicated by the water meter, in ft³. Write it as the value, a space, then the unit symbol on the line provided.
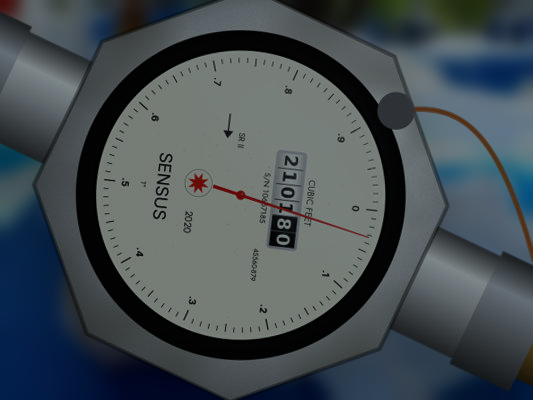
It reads 210180.03 ft³
